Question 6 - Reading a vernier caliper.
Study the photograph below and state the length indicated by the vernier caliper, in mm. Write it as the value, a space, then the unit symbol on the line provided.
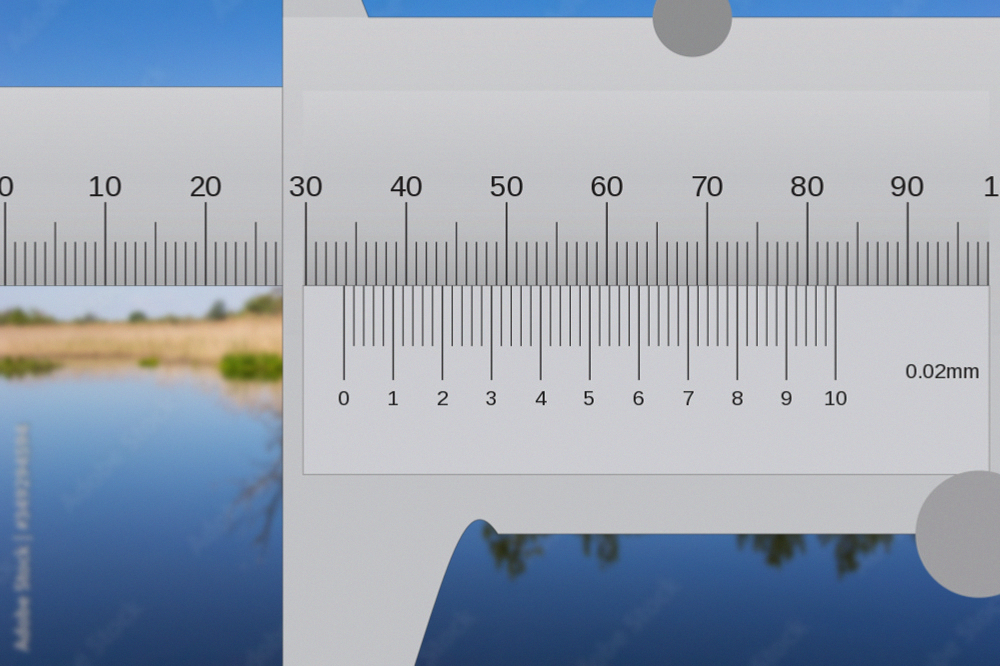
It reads 33.8 mm
